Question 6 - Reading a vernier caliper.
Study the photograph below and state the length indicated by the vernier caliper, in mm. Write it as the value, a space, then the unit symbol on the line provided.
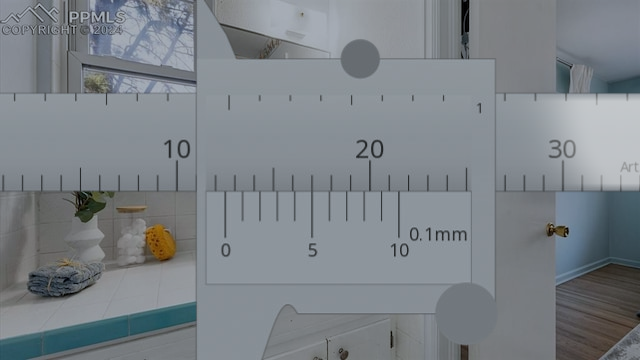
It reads 12.5 mm
